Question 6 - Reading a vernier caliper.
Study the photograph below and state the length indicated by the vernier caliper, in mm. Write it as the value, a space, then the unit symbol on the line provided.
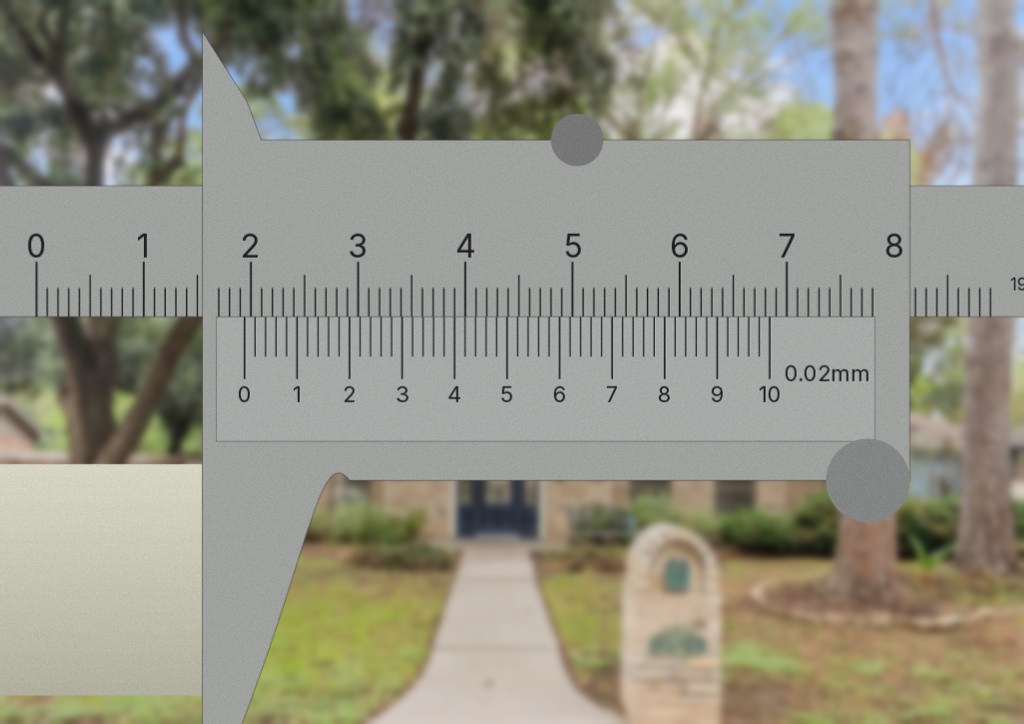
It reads 19.4 mm
